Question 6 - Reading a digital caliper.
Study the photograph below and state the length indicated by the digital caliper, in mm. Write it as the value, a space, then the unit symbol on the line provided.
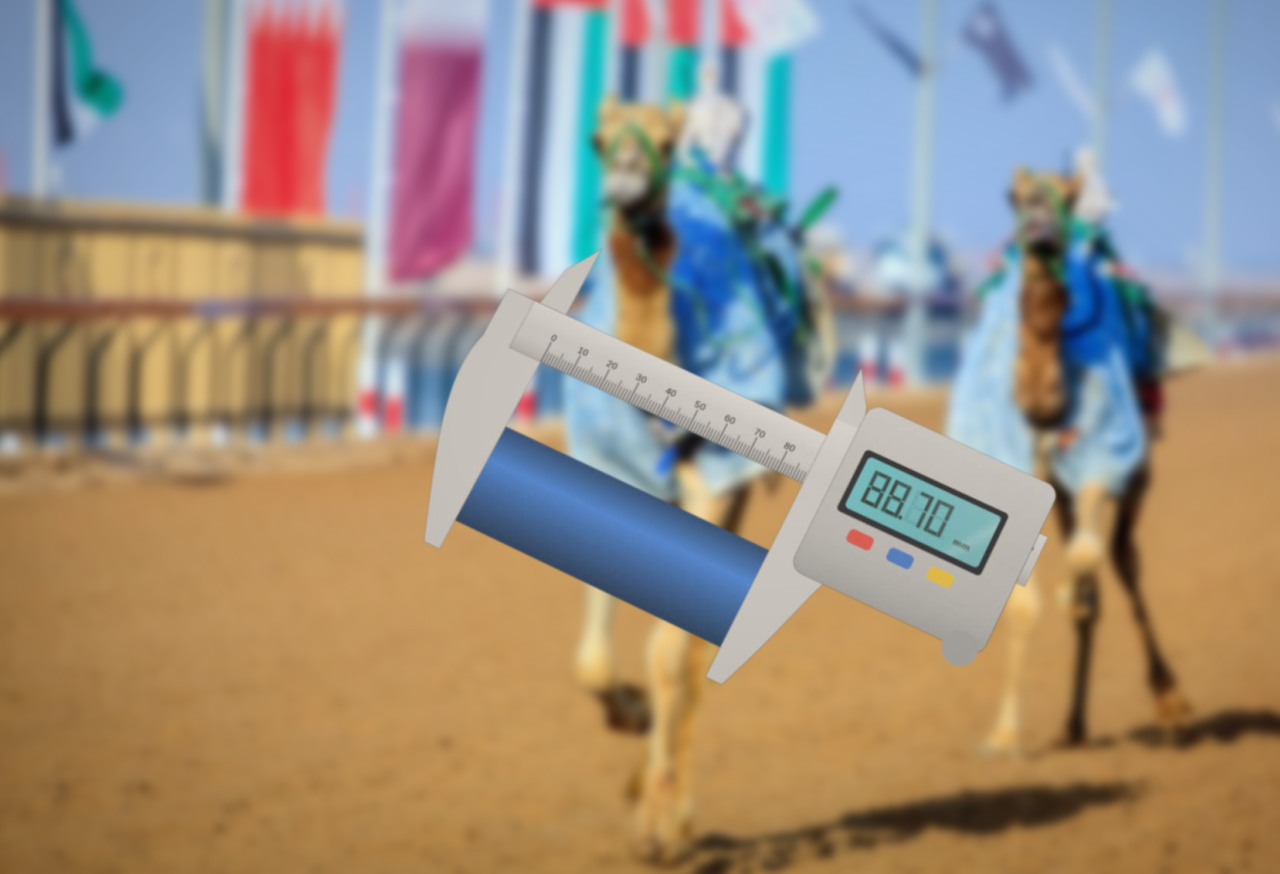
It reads 88.70 mm
